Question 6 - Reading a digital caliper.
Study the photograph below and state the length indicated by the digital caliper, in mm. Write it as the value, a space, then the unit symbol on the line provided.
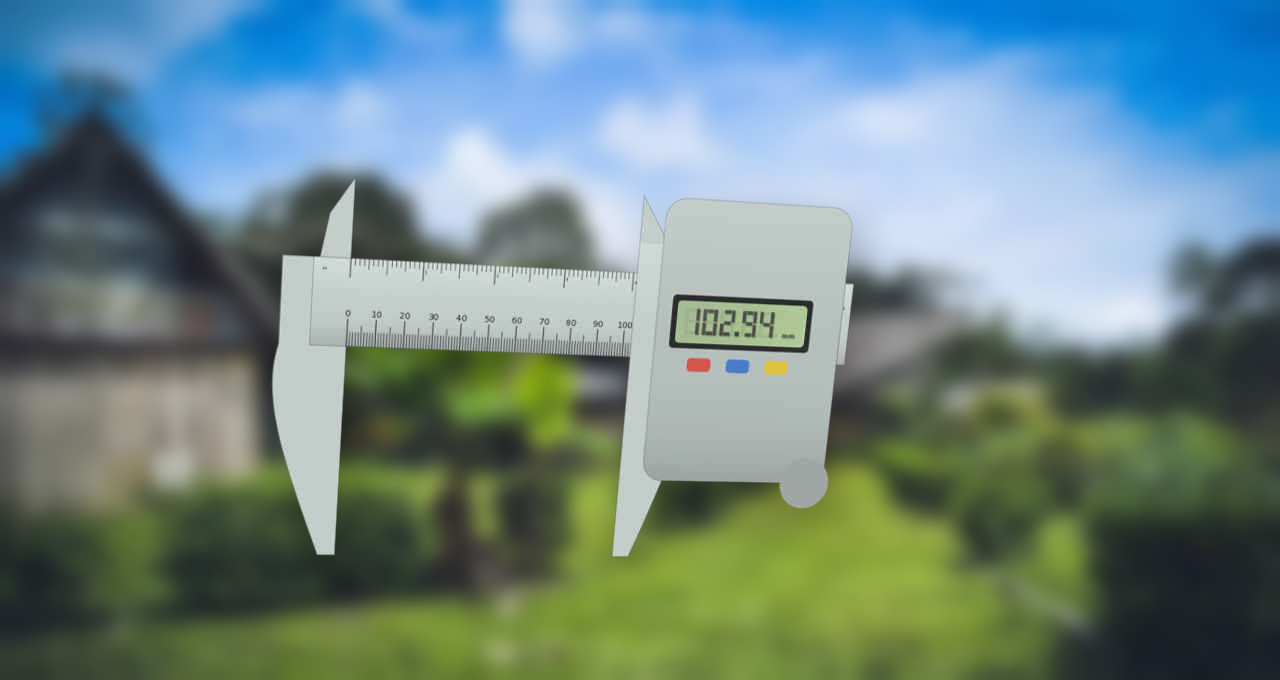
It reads 102.94 mm
